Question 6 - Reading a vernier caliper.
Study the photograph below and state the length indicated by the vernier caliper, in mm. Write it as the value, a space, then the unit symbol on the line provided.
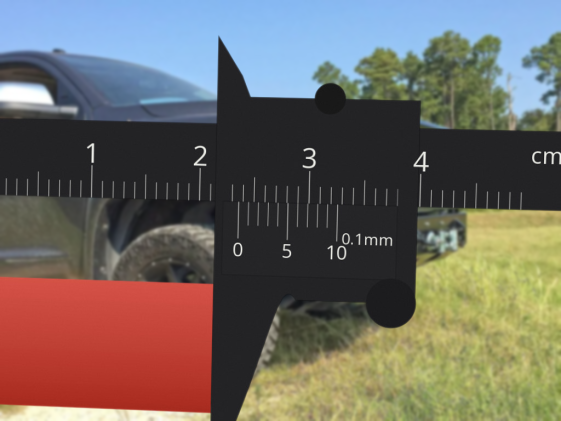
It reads 23.6 mm
